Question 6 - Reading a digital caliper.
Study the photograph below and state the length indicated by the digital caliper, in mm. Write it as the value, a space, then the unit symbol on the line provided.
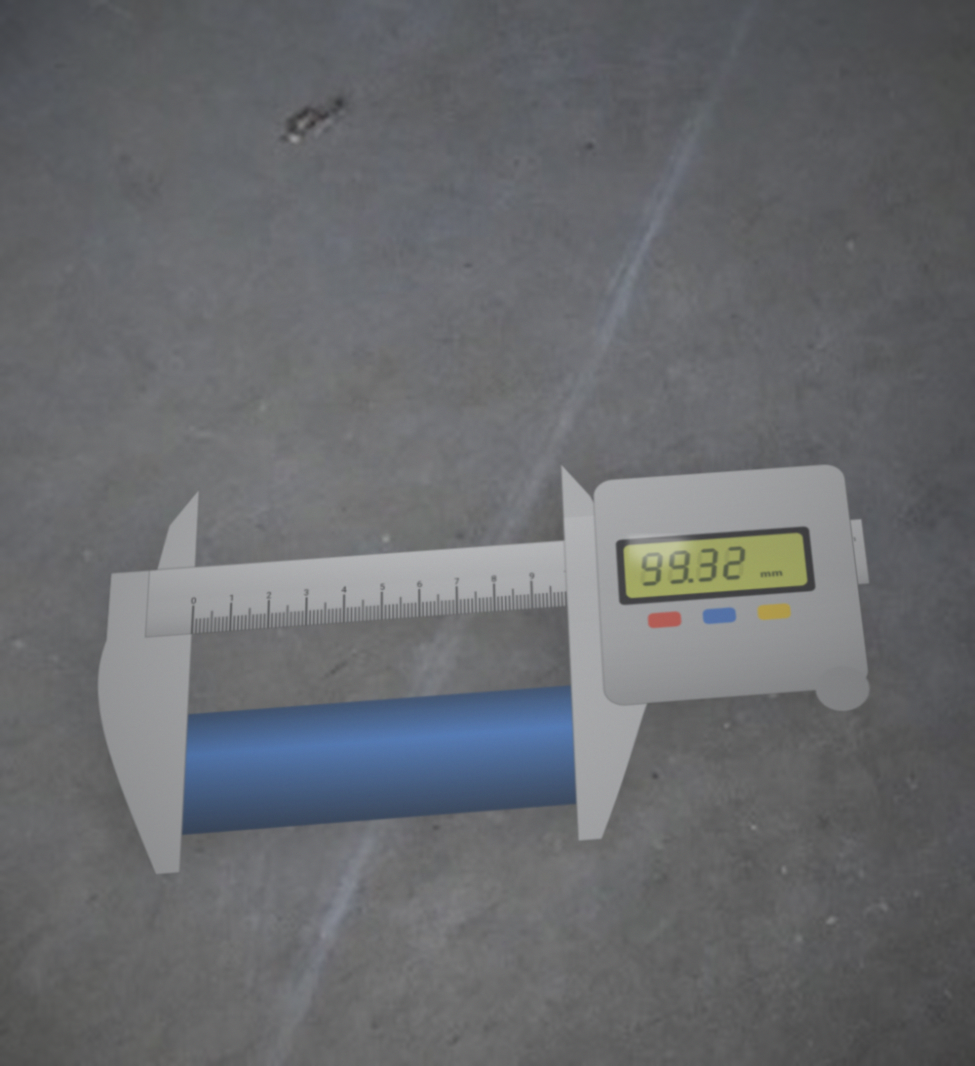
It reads 99.32 mm
